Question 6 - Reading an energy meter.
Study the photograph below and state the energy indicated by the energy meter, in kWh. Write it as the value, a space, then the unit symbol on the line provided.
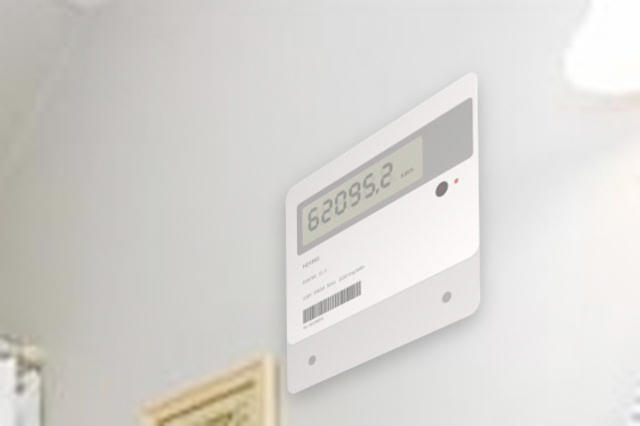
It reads 62095.2 kWh
